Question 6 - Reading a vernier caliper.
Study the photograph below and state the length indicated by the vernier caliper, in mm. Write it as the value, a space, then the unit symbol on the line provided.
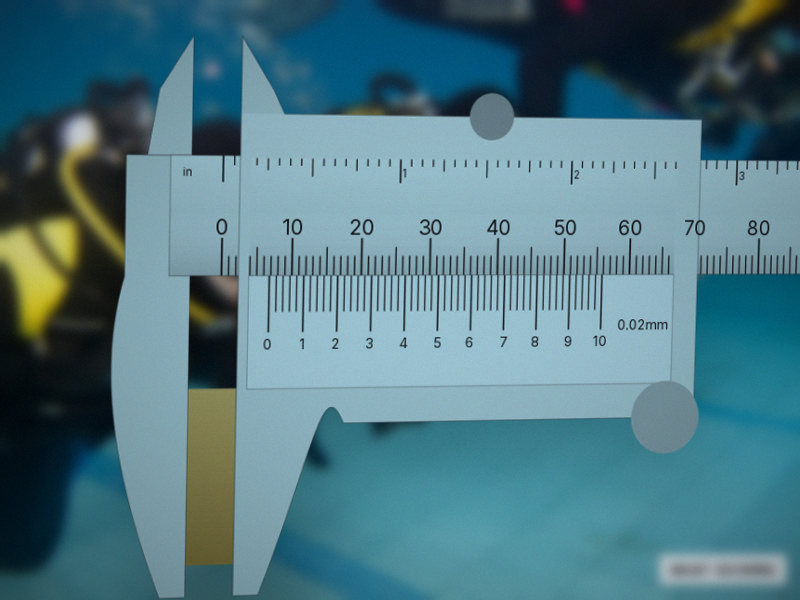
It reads 6.8 mm
